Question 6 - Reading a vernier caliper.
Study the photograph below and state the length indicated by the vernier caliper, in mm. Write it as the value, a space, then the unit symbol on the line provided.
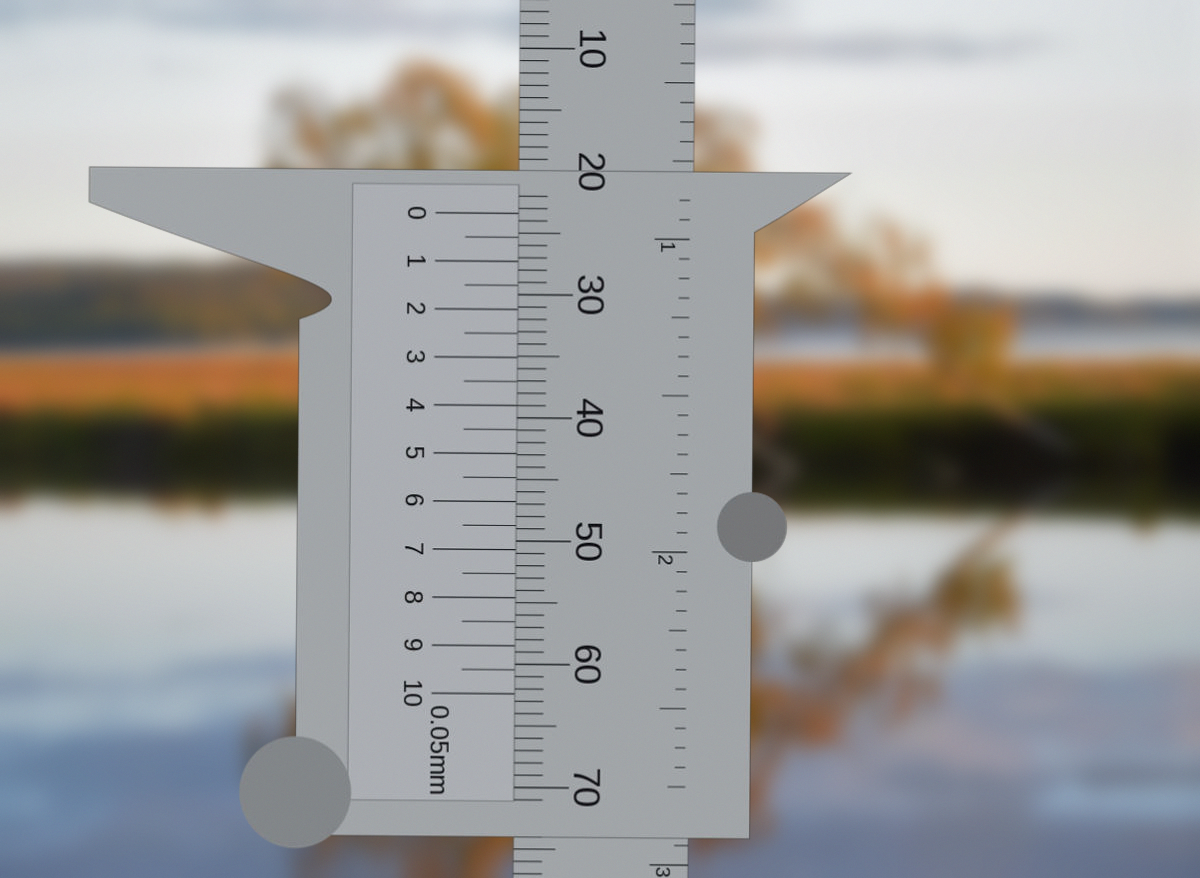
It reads 23.4 mm
